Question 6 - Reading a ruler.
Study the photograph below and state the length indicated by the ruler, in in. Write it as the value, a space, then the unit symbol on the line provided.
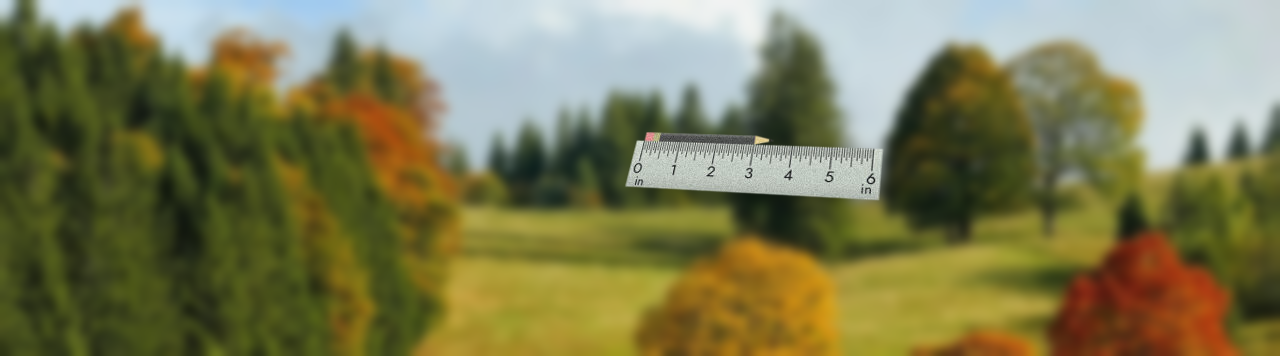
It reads 3.5 in
